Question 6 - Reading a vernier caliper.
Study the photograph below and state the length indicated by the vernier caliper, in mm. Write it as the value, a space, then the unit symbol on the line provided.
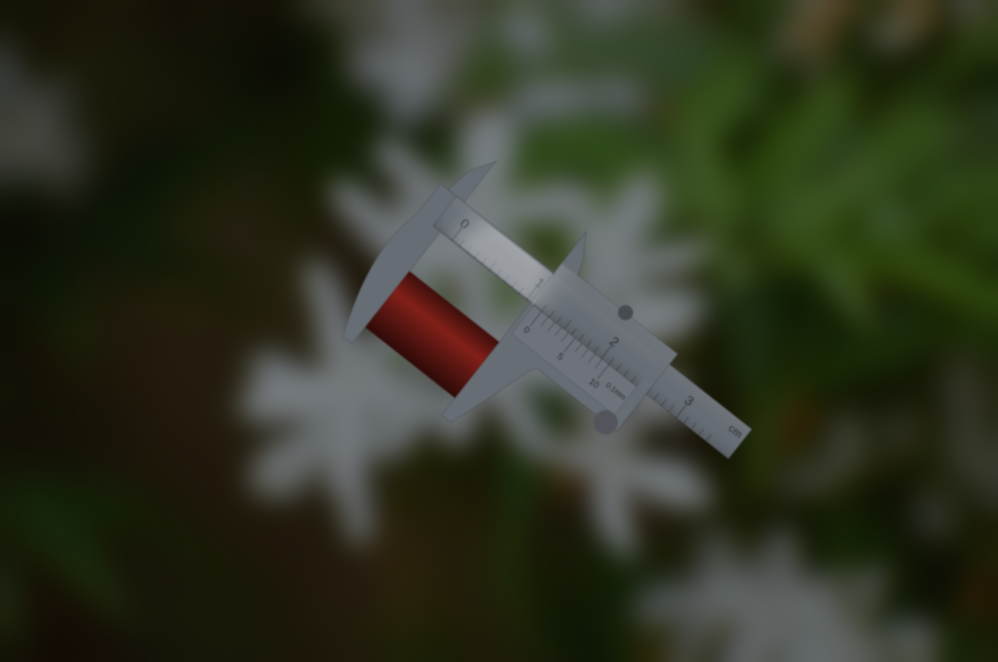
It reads 12.0 mm
